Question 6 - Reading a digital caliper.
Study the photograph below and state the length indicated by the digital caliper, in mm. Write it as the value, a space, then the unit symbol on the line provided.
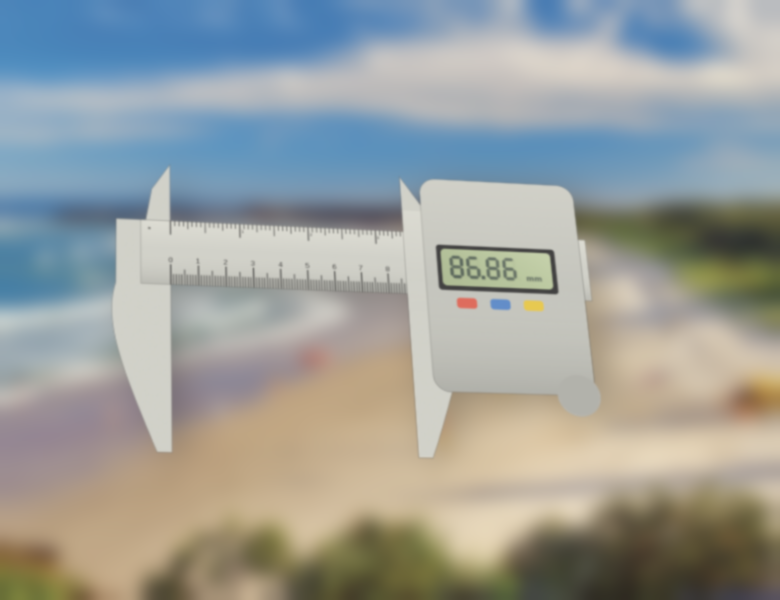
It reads 86.86 mm
